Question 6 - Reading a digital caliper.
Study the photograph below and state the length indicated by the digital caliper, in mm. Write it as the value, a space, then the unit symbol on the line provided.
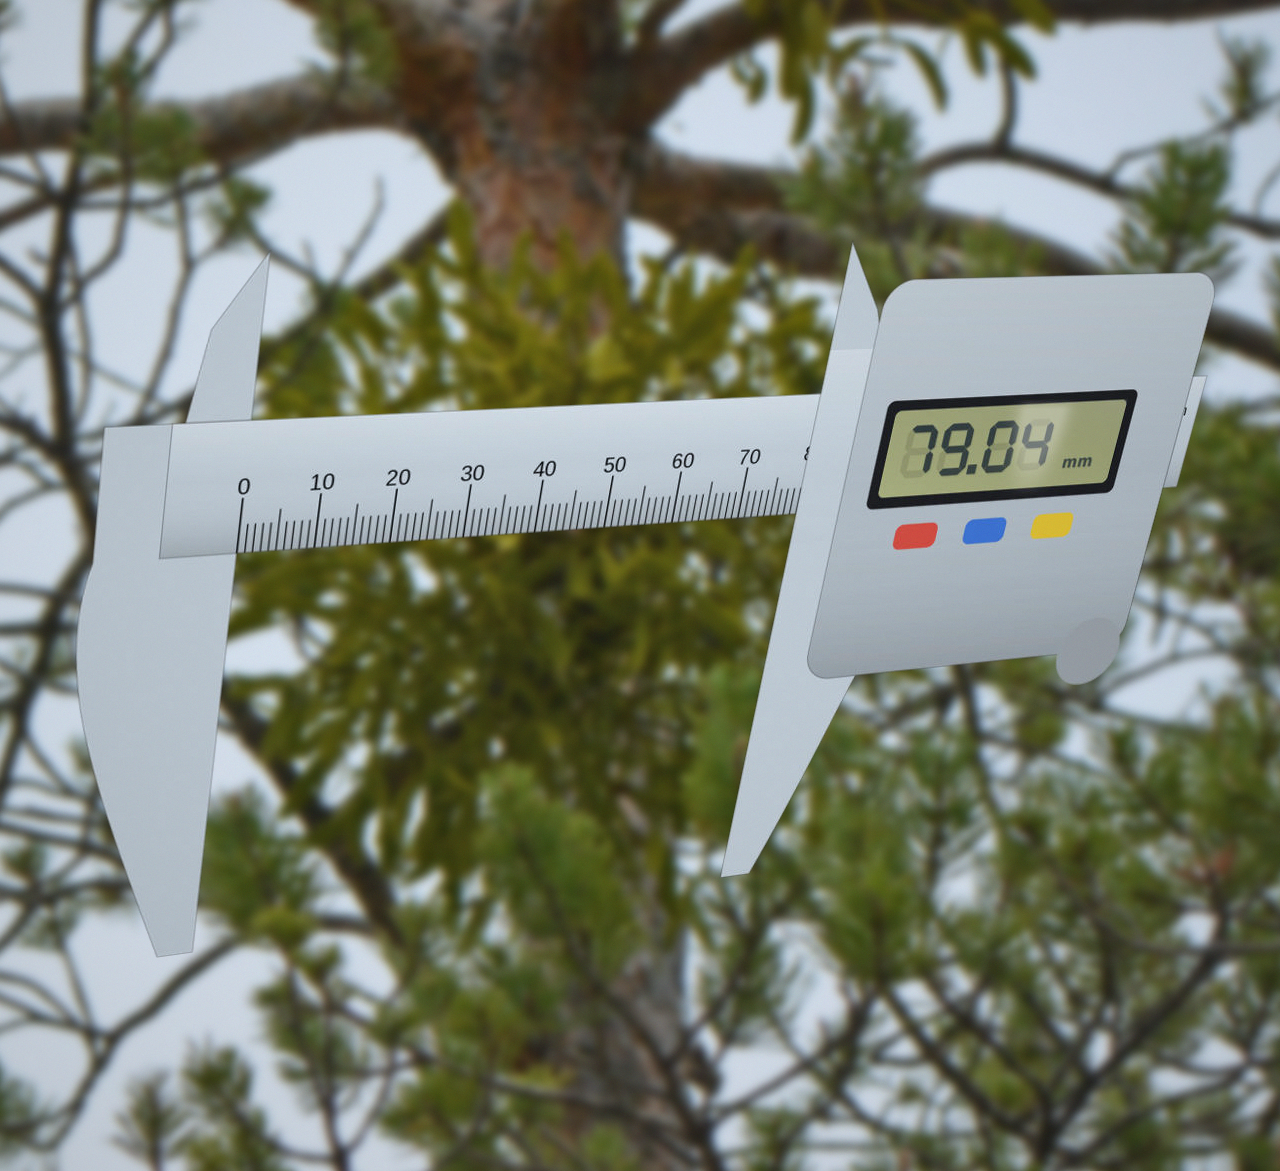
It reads 79.04 mm
